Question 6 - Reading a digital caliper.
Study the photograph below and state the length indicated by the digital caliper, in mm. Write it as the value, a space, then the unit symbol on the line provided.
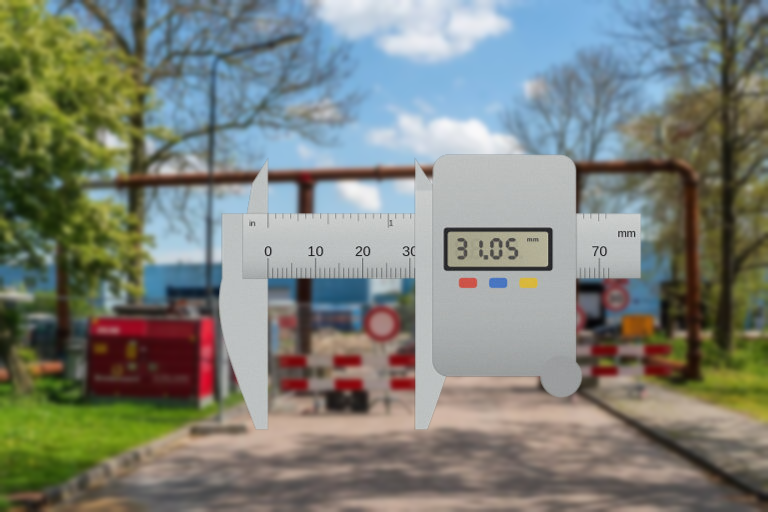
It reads 31.05 mm
